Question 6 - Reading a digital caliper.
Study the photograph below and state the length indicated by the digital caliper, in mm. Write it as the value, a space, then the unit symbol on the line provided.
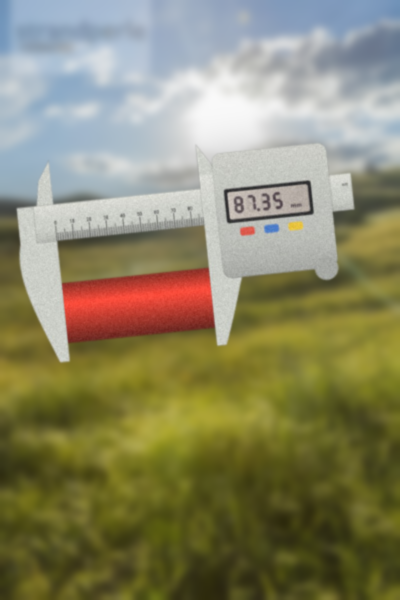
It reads 87.35 mm
